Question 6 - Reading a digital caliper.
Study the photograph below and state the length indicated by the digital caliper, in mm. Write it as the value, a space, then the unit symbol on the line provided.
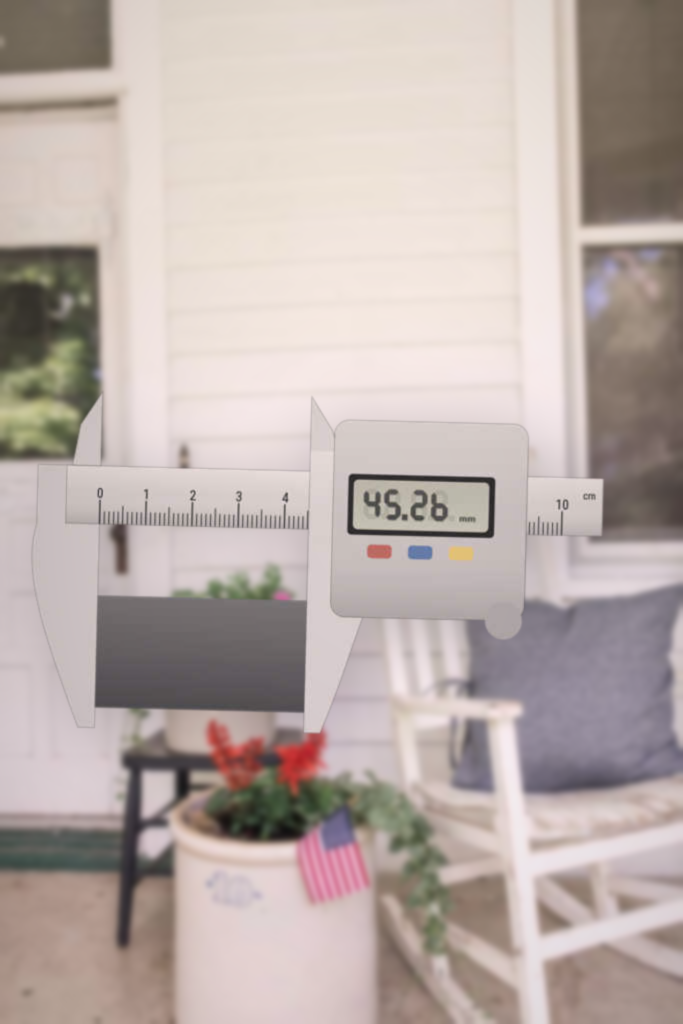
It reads 45.26 mm
